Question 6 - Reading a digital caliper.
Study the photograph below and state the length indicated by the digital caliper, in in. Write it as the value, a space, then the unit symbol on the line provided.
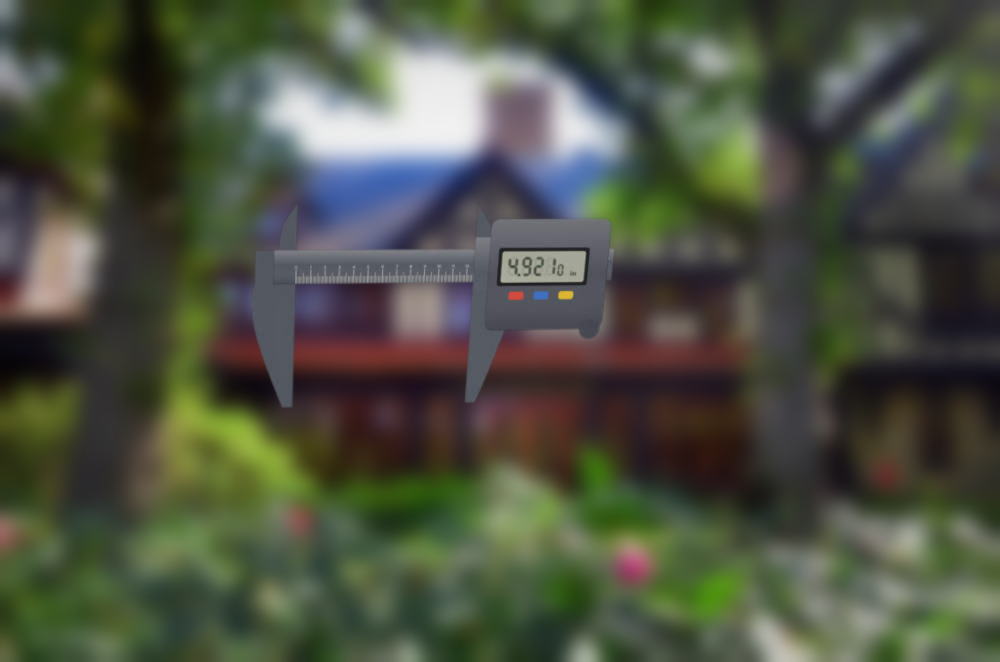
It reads 4.9210 in
